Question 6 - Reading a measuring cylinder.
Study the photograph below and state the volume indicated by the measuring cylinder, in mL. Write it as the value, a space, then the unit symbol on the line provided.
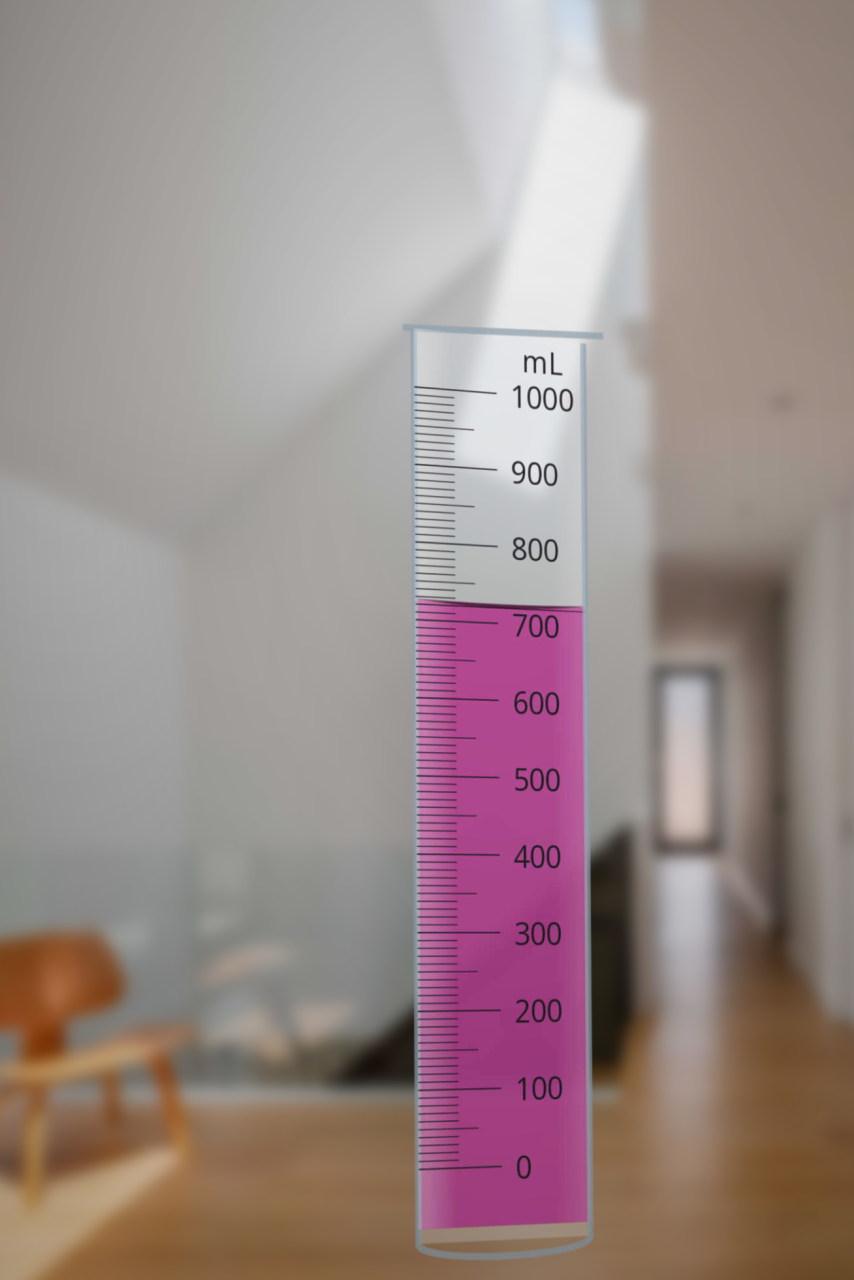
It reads 720 mL
